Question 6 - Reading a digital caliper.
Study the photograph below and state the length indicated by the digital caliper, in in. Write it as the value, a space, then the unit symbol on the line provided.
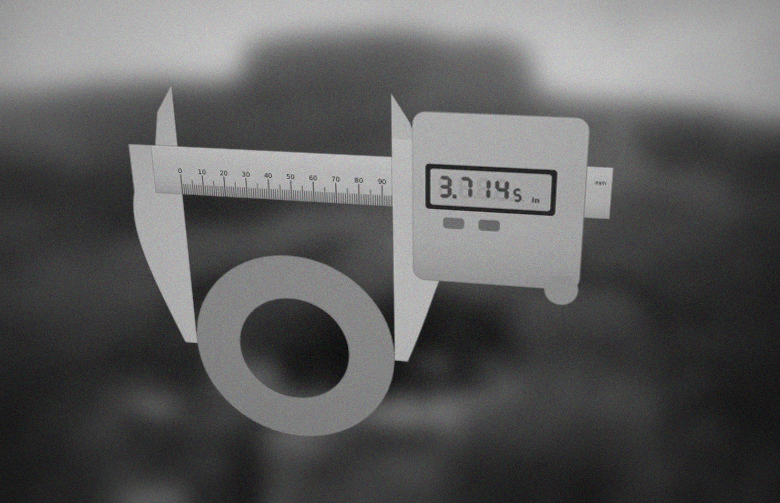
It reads 3.7145 in
